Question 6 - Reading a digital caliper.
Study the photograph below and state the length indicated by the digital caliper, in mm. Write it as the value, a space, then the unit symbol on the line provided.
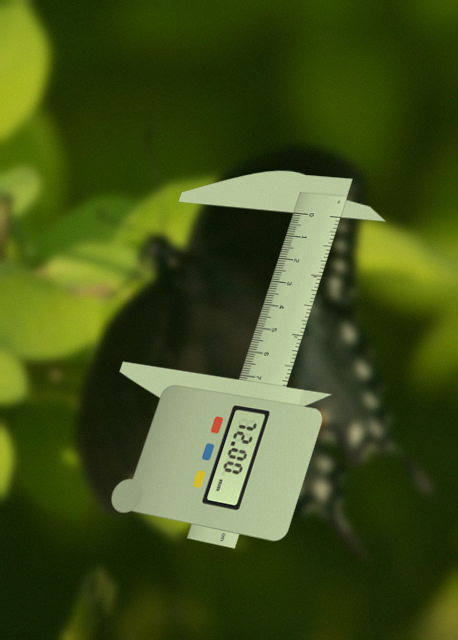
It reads 72.00 mm
